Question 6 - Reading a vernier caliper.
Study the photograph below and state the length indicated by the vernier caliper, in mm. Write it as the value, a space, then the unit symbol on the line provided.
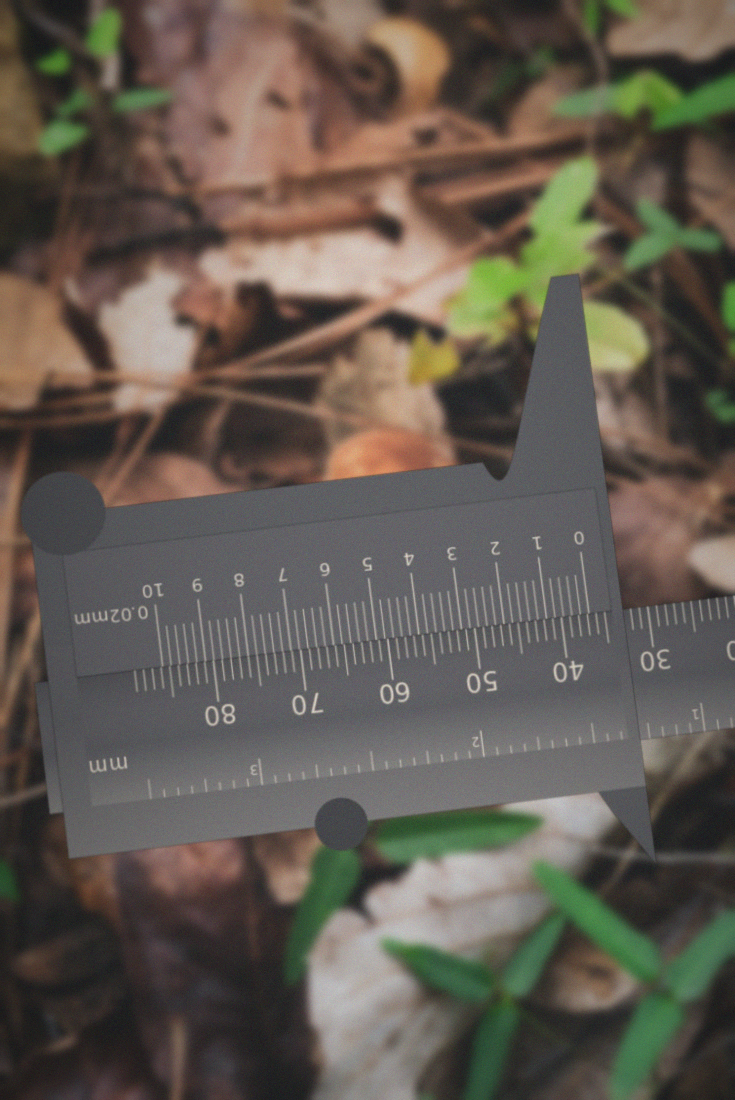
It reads 36.8 mm
